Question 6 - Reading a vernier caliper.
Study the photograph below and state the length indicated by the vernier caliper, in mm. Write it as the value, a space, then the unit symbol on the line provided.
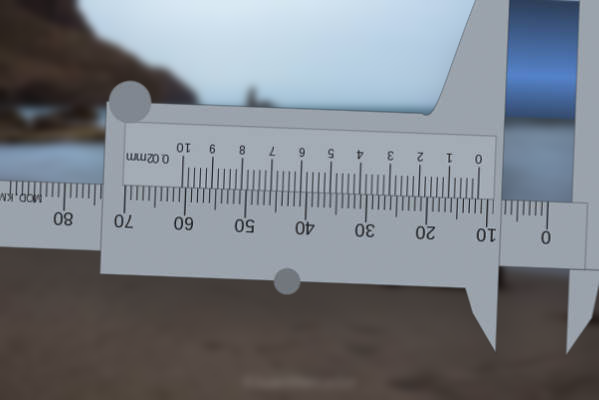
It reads 11.6 mm
